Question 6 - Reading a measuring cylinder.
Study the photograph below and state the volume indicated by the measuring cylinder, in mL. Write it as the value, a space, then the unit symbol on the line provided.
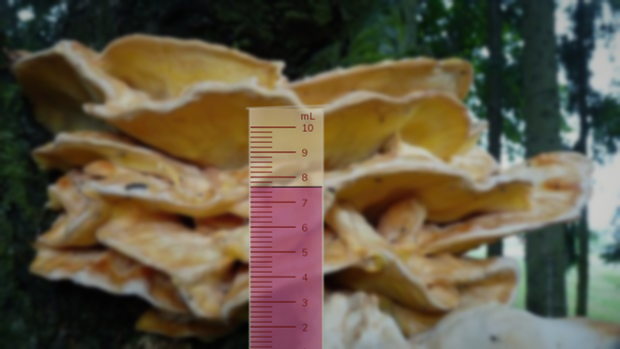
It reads 7.6 mL
